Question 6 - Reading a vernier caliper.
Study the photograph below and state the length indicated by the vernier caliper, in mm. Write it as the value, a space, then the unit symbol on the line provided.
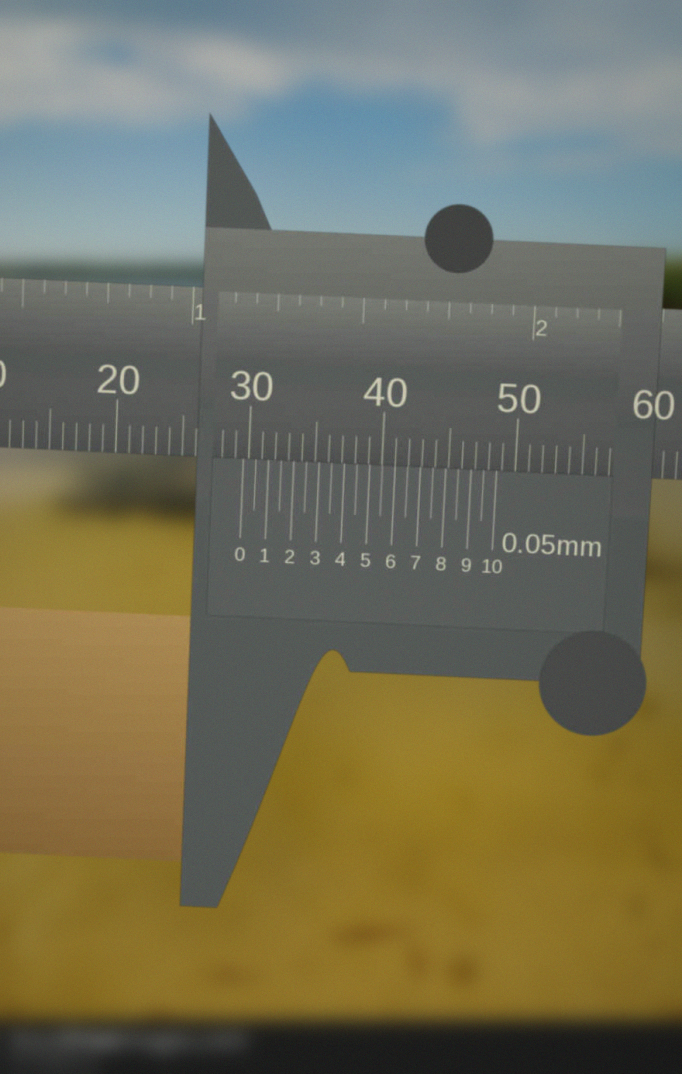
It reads 29.6 mm
